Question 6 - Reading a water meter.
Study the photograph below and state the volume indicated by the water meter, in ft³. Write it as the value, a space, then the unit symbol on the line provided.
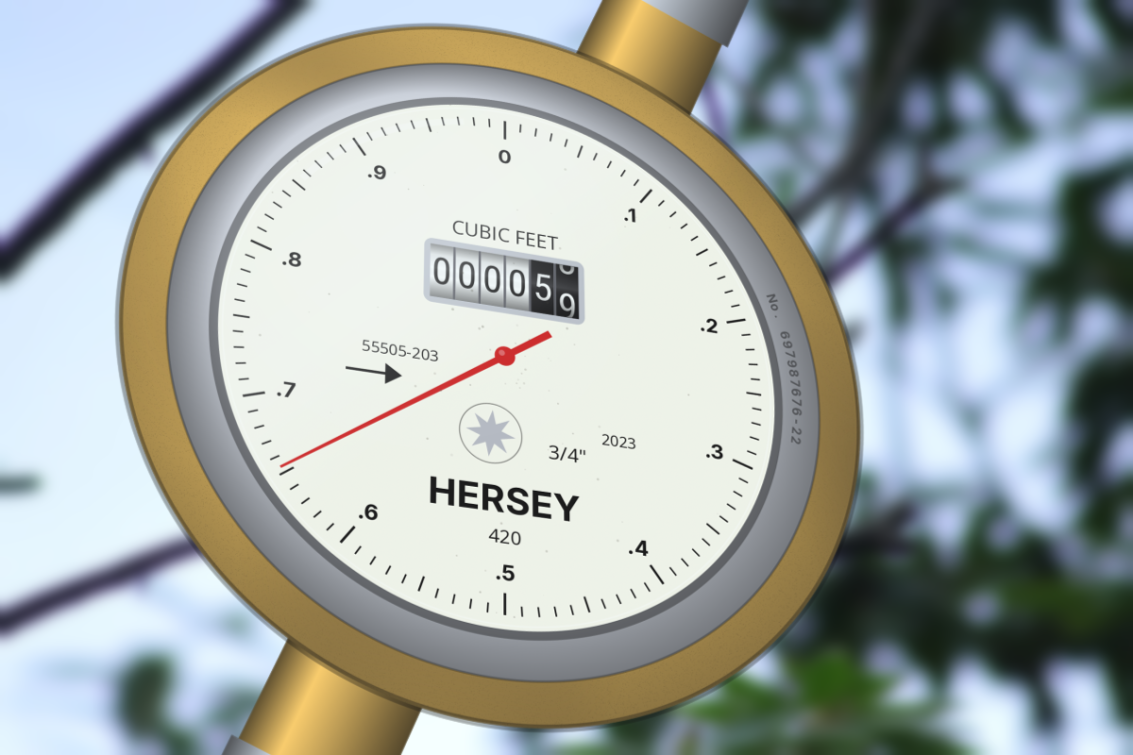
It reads 58.65 ft³
